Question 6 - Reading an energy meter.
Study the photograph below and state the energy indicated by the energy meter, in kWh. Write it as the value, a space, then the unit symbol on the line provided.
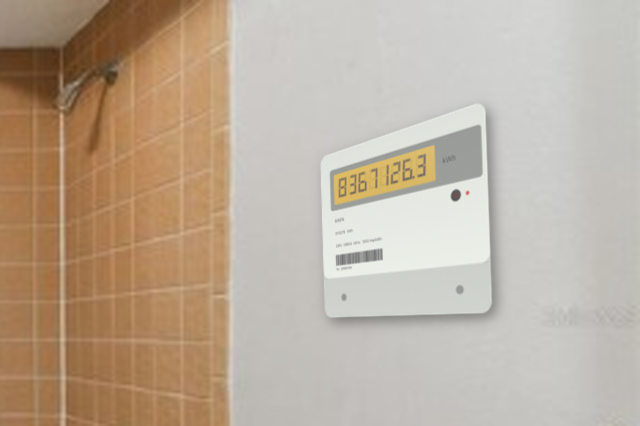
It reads 8367126.3 kWh
